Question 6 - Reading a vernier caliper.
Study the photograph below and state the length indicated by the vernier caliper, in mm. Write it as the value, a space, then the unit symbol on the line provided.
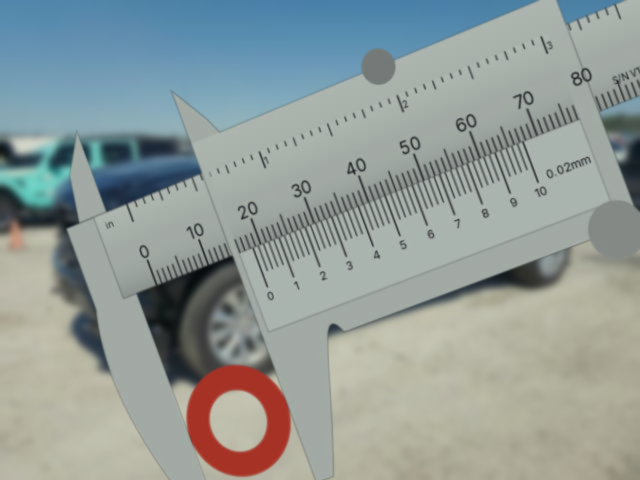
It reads 18.5 mm
